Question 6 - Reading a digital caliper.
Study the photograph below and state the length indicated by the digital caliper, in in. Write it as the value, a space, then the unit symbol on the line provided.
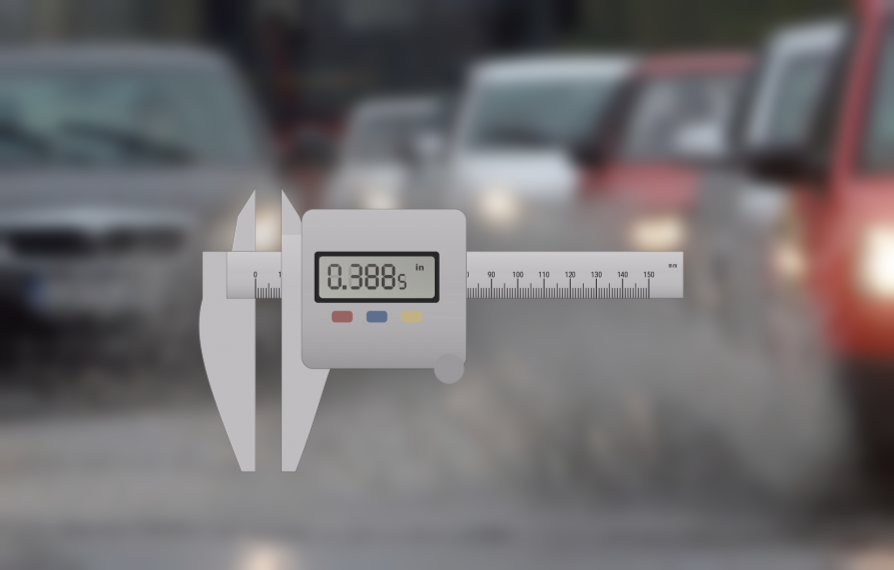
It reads 0.3885 in
